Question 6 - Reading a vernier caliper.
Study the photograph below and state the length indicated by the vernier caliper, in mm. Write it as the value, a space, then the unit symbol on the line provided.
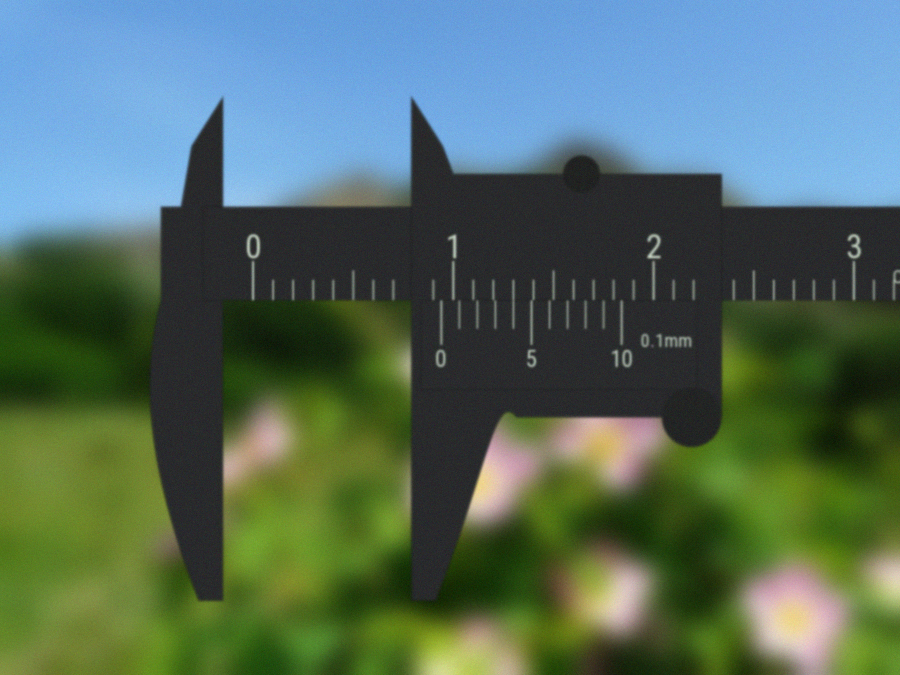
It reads 9.4 mm
